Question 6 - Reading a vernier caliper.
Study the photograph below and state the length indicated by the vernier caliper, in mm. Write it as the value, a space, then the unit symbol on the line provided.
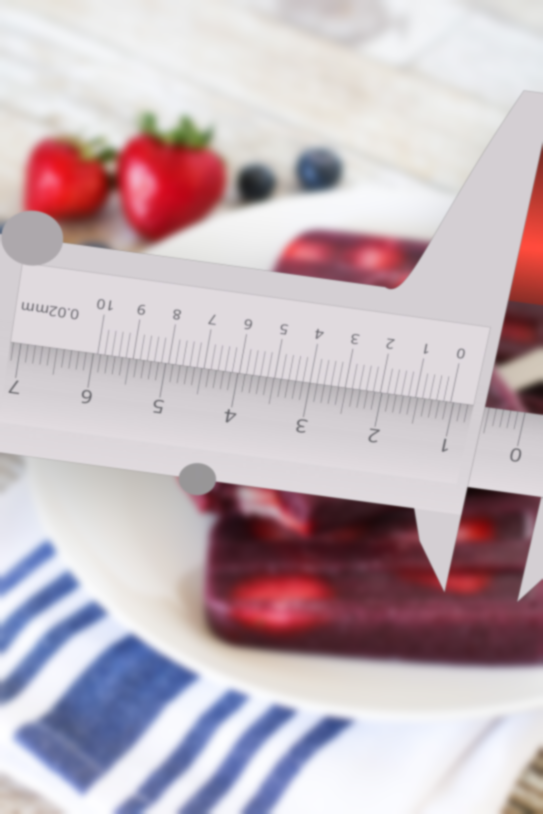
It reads 10.4 mm
